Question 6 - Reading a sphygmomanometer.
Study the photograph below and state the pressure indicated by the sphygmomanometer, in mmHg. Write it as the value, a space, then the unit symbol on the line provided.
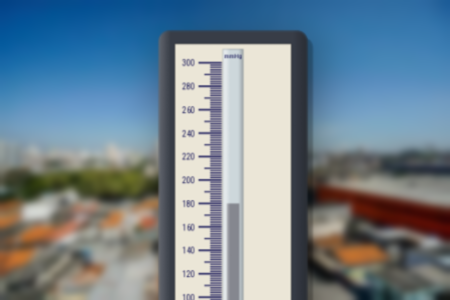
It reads 180 mmHg
